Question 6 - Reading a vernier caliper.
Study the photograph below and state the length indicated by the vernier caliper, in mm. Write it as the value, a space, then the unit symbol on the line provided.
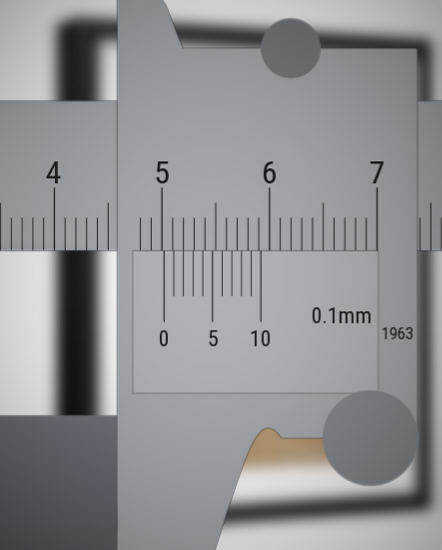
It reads 50.2 mm
